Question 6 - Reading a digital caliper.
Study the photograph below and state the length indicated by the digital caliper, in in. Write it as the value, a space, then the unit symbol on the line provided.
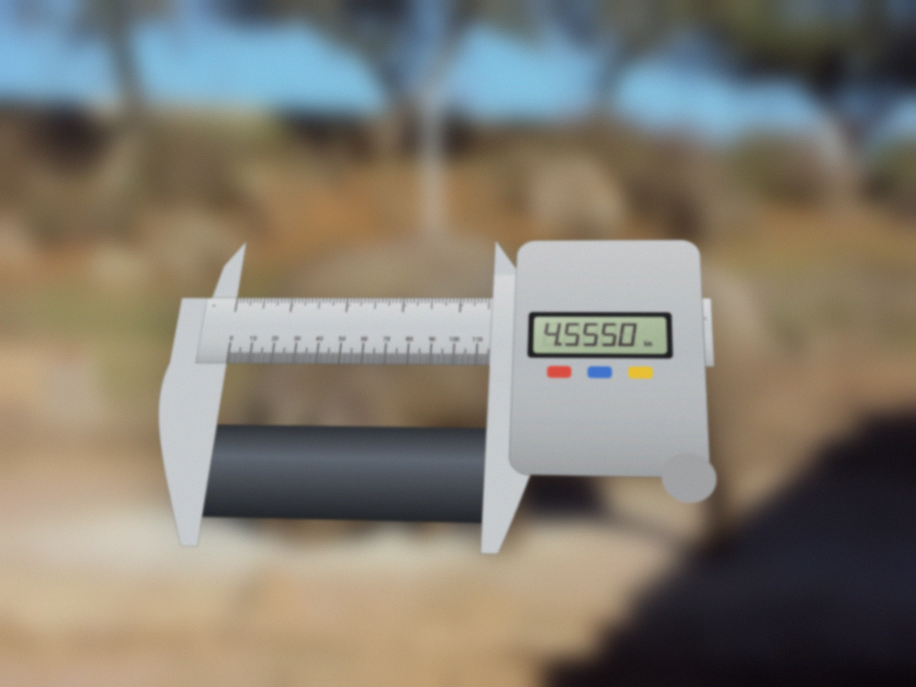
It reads 4.5550 in
